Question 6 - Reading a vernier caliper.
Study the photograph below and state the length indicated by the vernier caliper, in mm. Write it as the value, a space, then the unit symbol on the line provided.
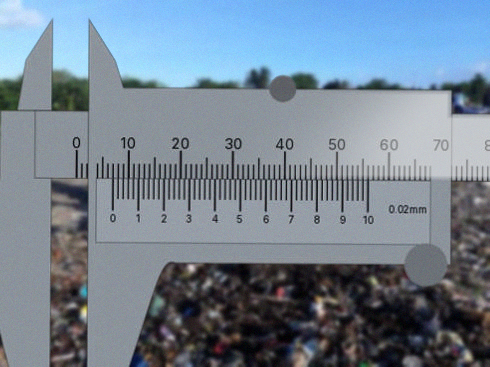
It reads 7.0 mm
